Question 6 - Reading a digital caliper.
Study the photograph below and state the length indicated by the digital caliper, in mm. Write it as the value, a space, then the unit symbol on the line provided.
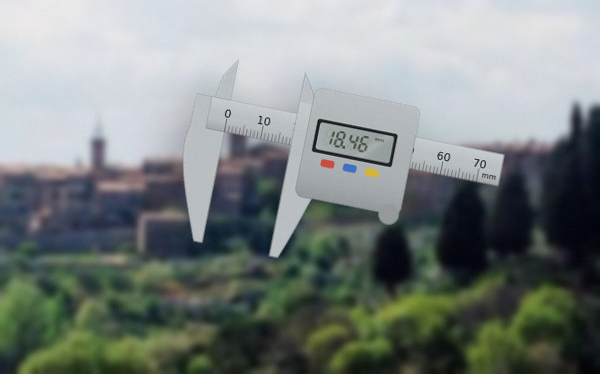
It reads 18.46 mm
